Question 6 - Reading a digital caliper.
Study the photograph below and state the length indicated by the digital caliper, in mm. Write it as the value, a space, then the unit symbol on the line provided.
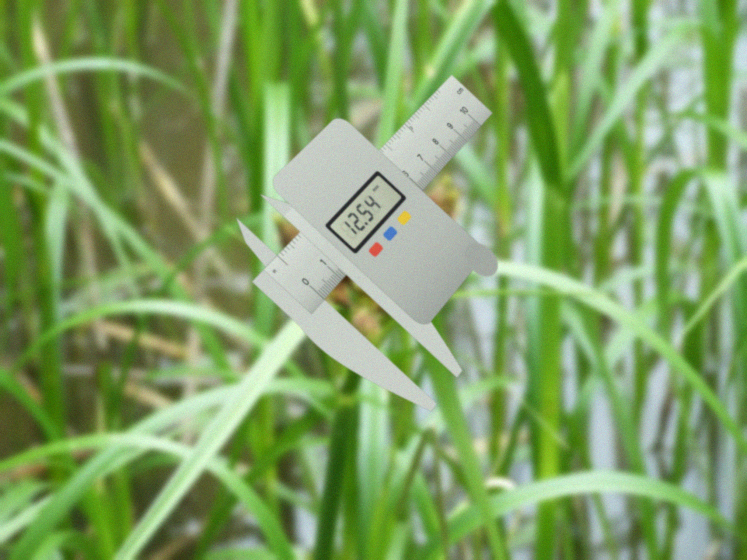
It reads 12.54 mm
